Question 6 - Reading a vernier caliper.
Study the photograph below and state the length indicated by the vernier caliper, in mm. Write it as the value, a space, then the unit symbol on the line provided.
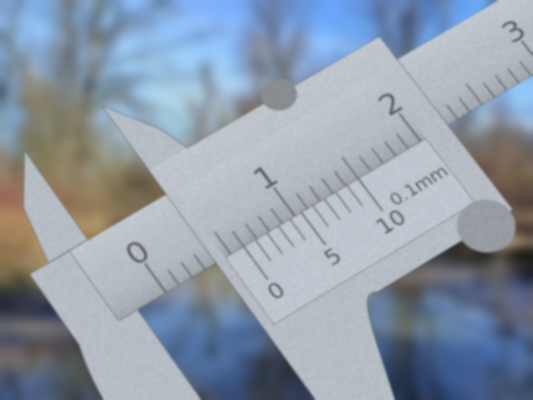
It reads 6.0 mm
